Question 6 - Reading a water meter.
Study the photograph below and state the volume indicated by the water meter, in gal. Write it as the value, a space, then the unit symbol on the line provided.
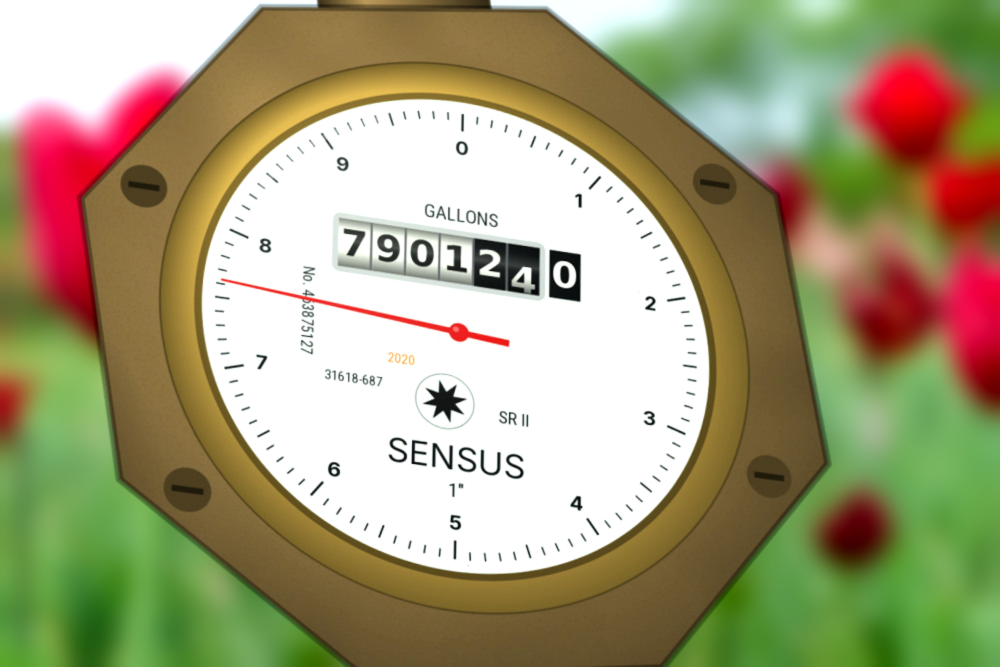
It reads 7901237.6 gal
